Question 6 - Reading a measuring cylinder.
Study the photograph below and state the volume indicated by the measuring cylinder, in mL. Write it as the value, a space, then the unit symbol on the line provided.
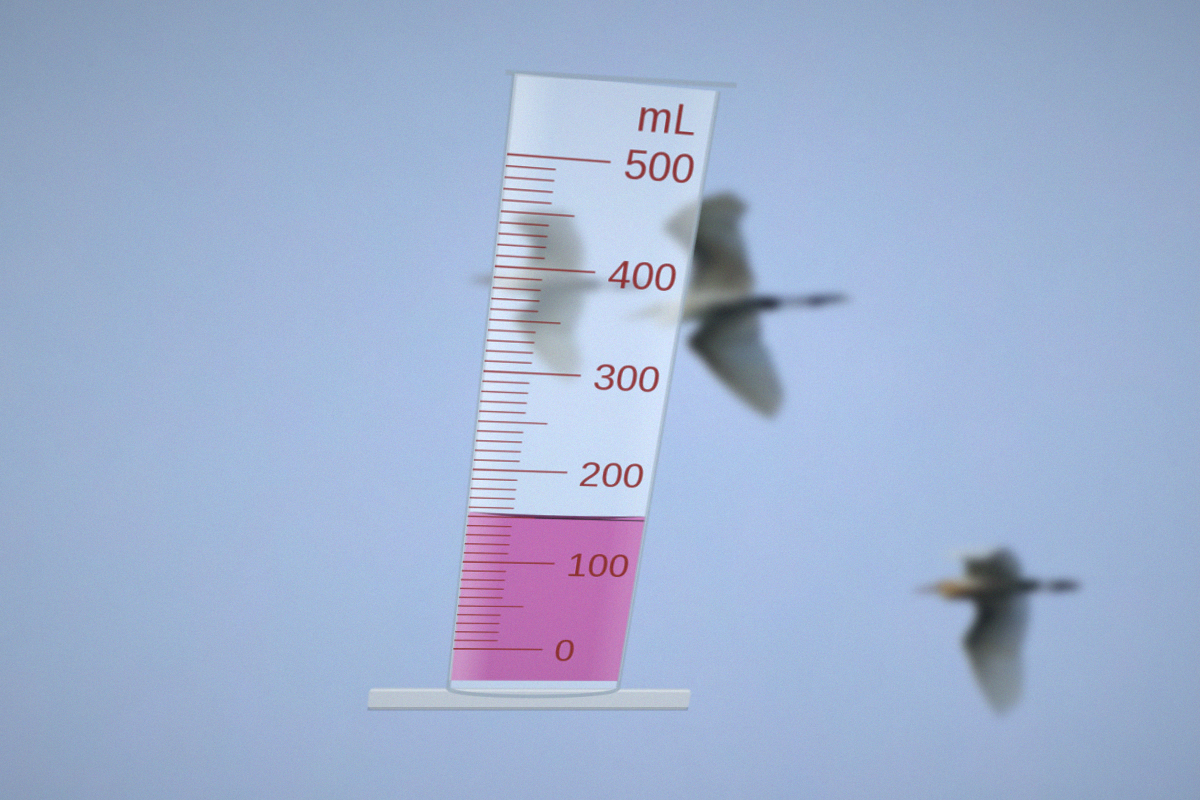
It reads 150 mL
